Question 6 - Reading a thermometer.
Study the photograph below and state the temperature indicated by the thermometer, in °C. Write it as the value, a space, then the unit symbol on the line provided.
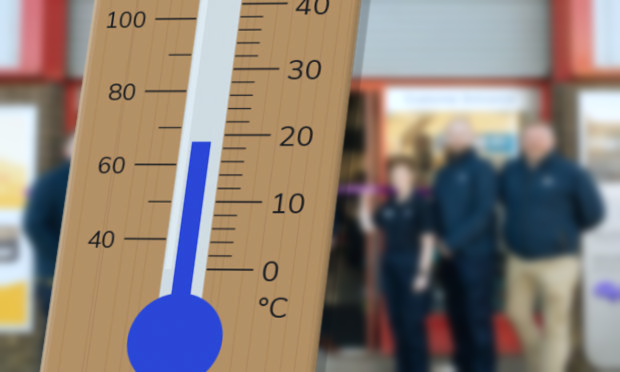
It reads 19 °C
